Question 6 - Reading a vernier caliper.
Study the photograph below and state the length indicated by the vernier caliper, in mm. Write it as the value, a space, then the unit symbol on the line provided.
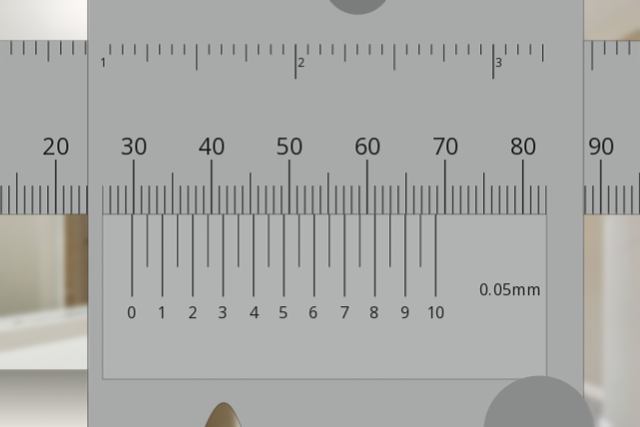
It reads 29.8 mm
